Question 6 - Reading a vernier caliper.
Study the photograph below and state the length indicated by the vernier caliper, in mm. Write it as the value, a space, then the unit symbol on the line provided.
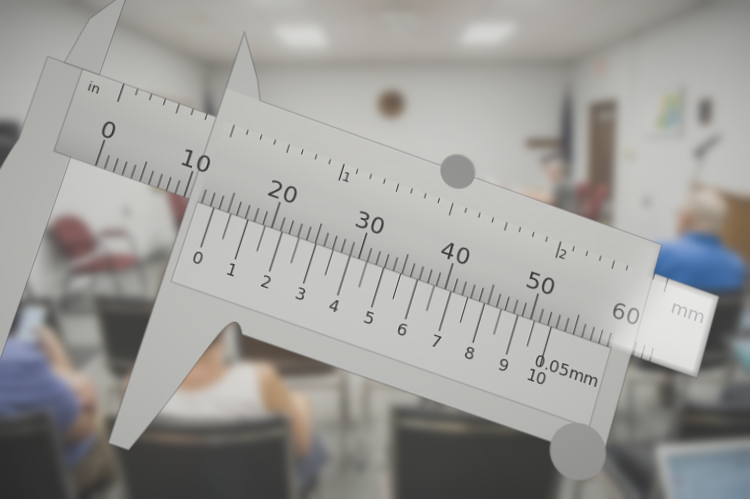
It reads 13.4 mm
